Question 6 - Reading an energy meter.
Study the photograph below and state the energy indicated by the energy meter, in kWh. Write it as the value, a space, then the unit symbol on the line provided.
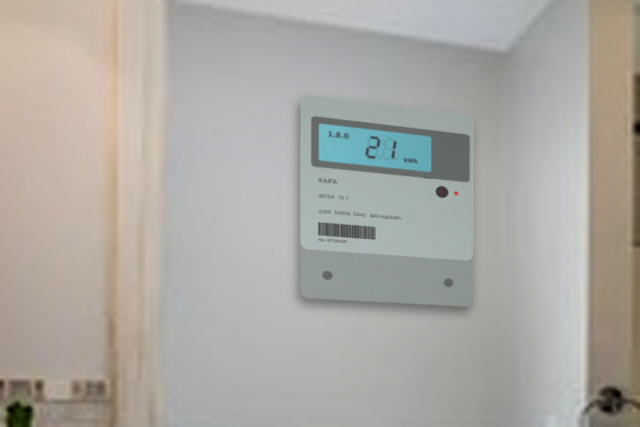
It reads 21 kWh
